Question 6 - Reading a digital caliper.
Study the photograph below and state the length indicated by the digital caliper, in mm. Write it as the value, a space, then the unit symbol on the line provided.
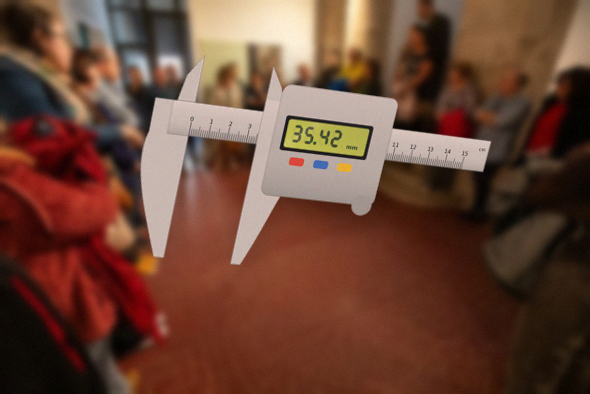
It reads 35.42 mm
